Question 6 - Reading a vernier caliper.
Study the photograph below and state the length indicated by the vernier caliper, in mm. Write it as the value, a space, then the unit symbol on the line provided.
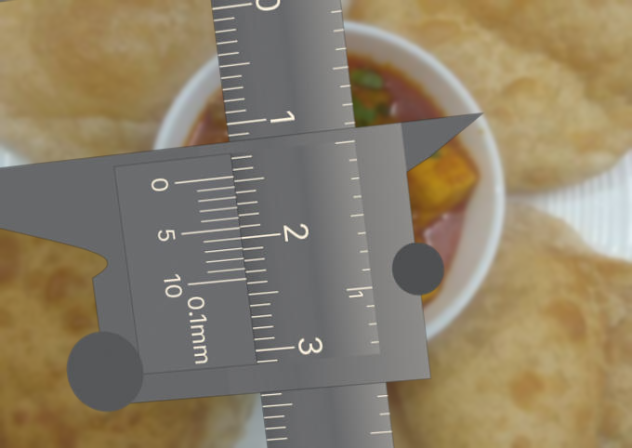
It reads 14.6 mm
